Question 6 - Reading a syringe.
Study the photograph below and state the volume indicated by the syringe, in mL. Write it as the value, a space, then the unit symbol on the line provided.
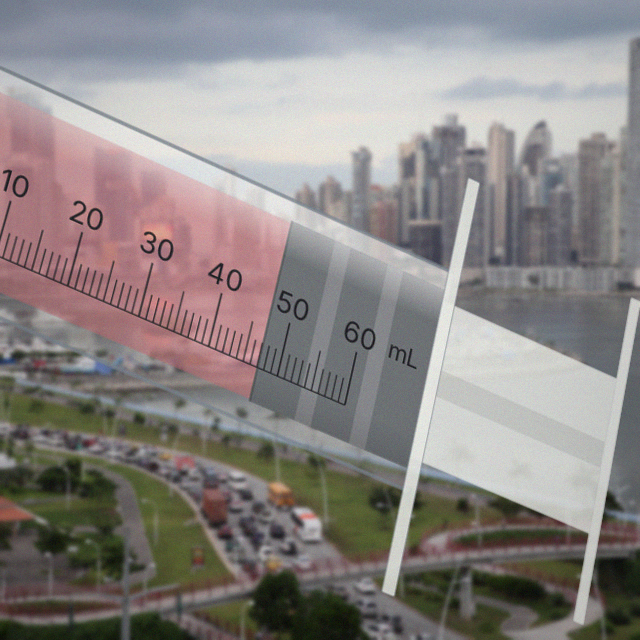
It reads 47 mL
